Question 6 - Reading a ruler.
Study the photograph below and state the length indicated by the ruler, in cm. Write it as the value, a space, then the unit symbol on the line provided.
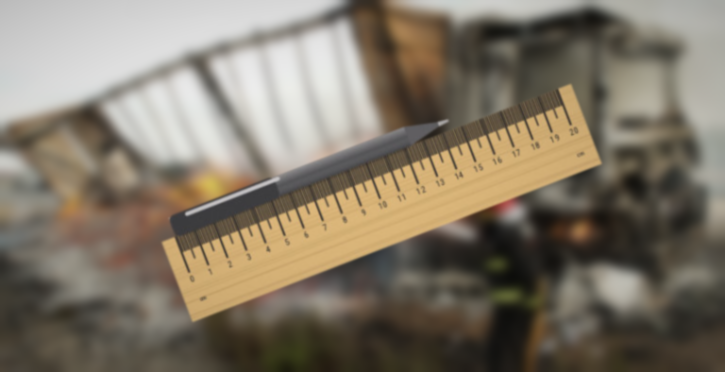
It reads 14.5 cm
